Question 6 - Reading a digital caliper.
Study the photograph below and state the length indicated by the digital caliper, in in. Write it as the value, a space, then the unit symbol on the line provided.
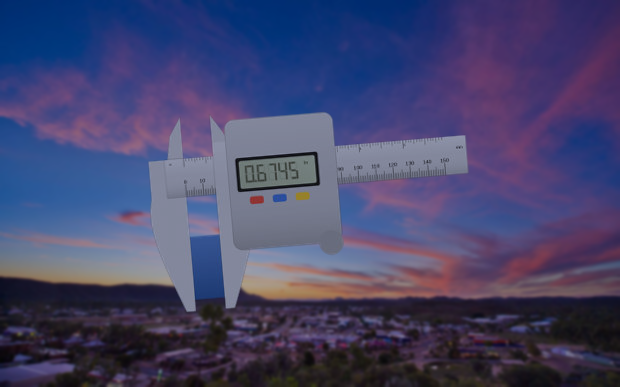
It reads 0.6745 in
